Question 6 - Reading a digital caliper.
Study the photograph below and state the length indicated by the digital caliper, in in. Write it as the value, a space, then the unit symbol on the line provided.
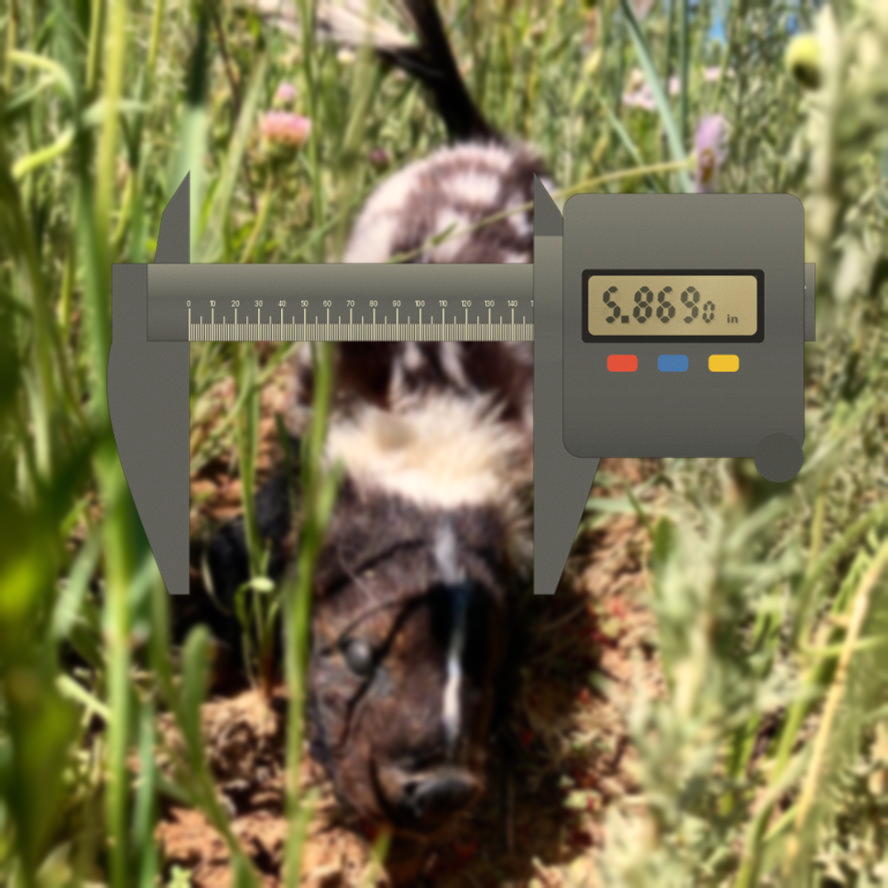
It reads 5.8690 in
